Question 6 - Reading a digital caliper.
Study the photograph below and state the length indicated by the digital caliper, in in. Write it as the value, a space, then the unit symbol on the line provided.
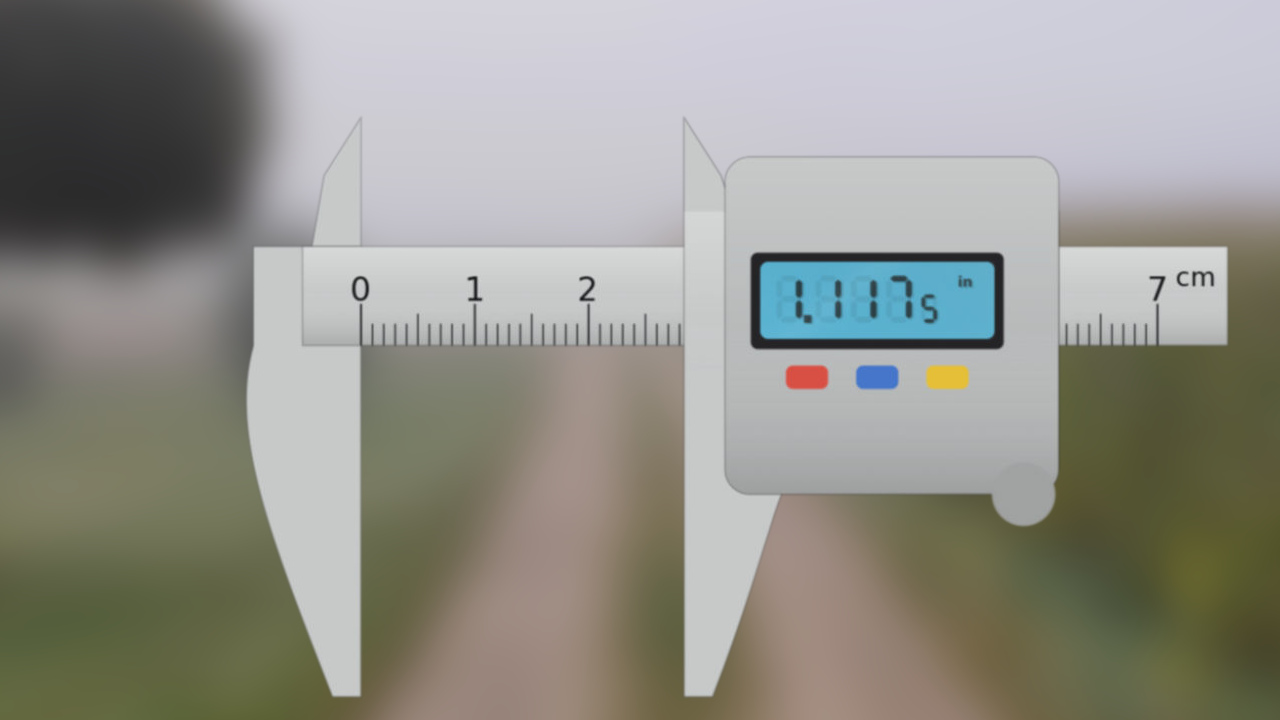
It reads 1.1175 in
